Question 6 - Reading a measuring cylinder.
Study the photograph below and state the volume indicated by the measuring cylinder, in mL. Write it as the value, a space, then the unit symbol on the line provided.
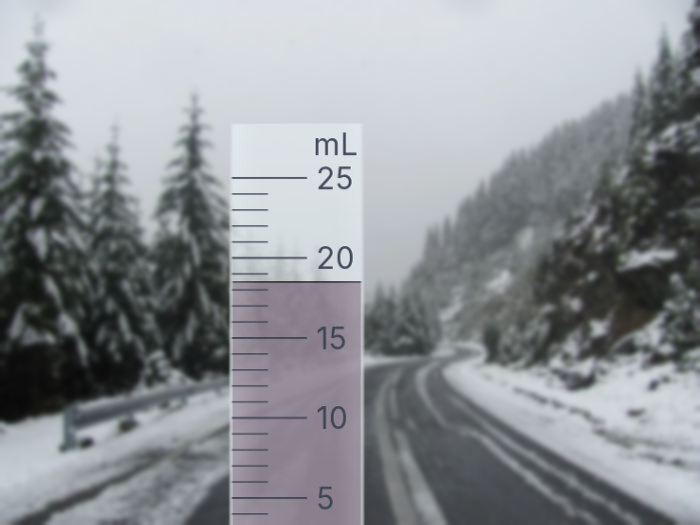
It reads 18.5 mL
